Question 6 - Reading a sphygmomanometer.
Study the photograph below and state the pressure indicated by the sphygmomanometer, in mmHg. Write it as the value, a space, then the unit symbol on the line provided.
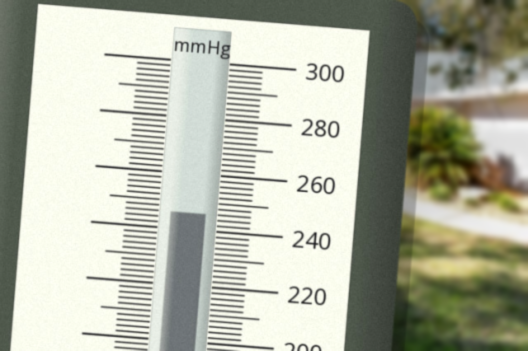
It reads 246 mmHg
